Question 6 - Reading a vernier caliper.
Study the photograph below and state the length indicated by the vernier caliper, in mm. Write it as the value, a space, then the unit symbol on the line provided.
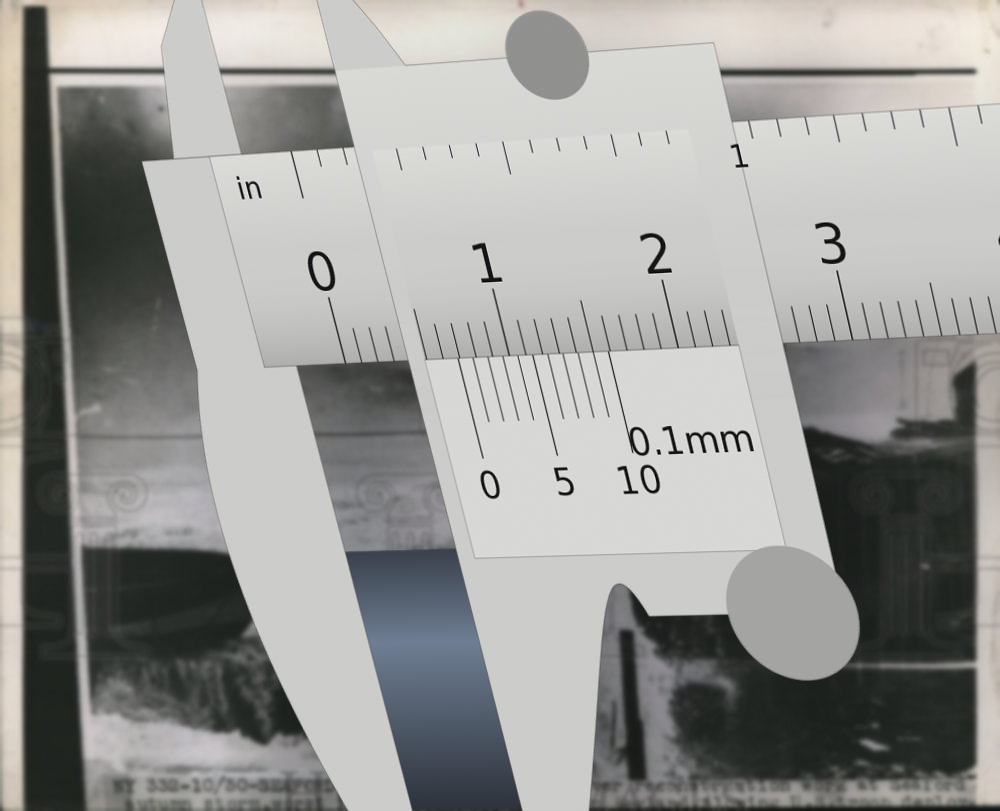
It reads 6.9 mm
